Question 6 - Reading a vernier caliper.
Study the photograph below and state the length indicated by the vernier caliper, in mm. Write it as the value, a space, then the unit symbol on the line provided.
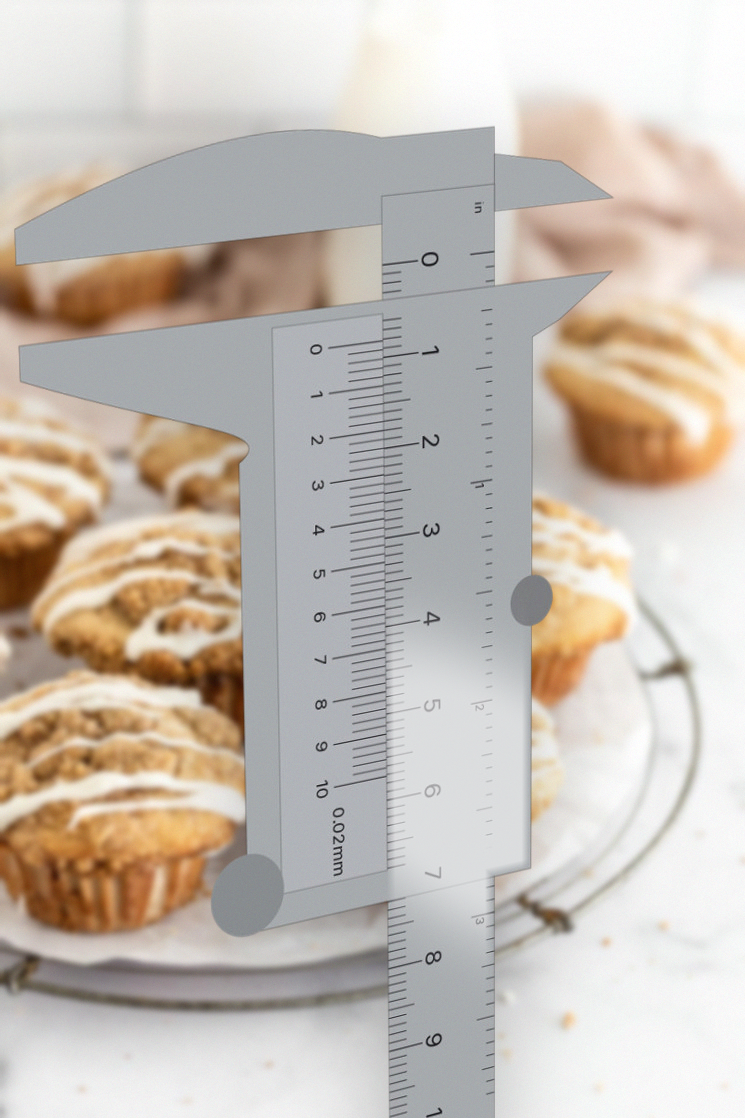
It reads 8.2 mm
